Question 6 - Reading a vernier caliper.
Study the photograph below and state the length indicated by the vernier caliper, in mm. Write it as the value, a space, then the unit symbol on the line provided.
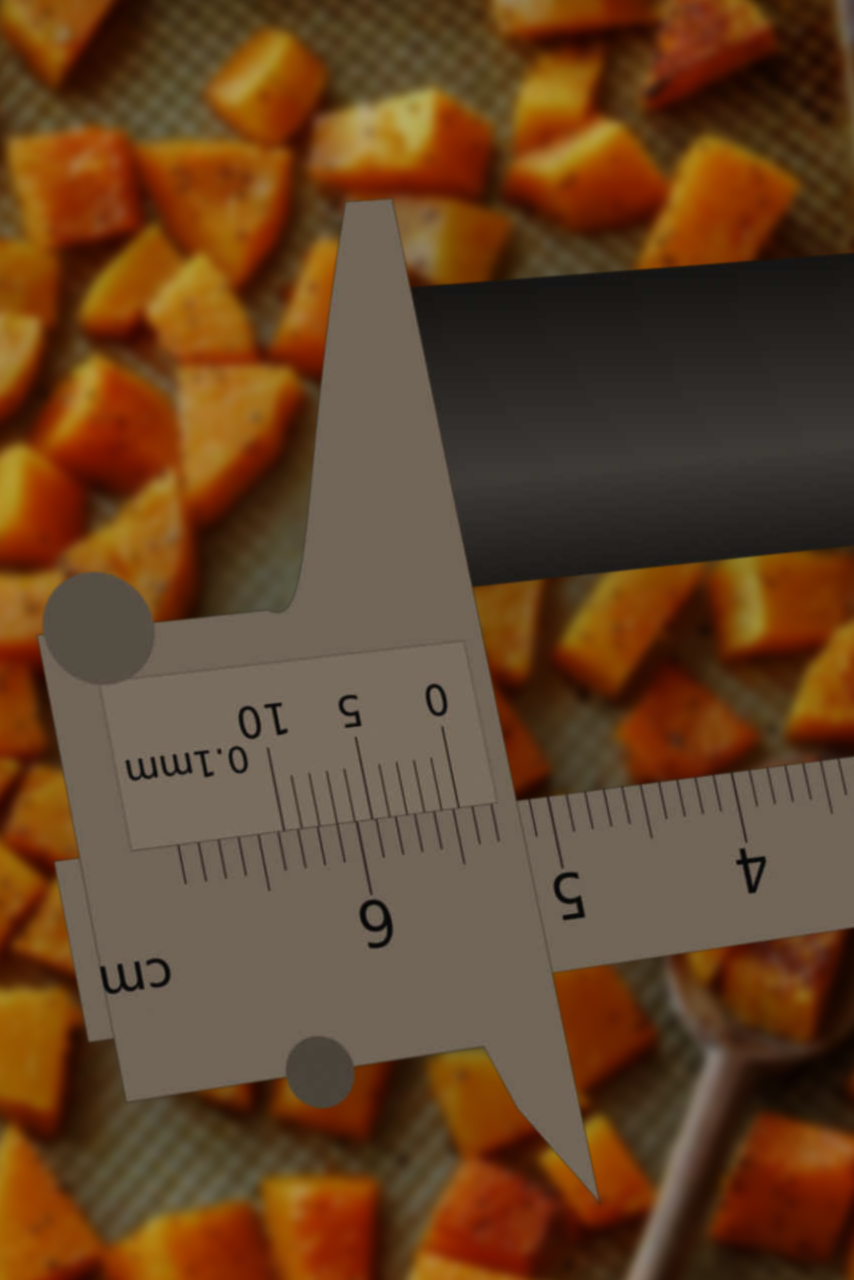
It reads 54.7 mm
